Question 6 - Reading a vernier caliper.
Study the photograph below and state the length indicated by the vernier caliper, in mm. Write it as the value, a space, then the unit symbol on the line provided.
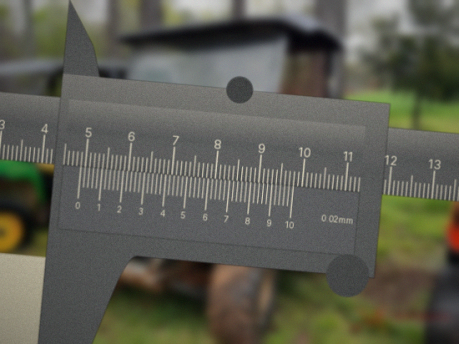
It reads 49.0 mm
